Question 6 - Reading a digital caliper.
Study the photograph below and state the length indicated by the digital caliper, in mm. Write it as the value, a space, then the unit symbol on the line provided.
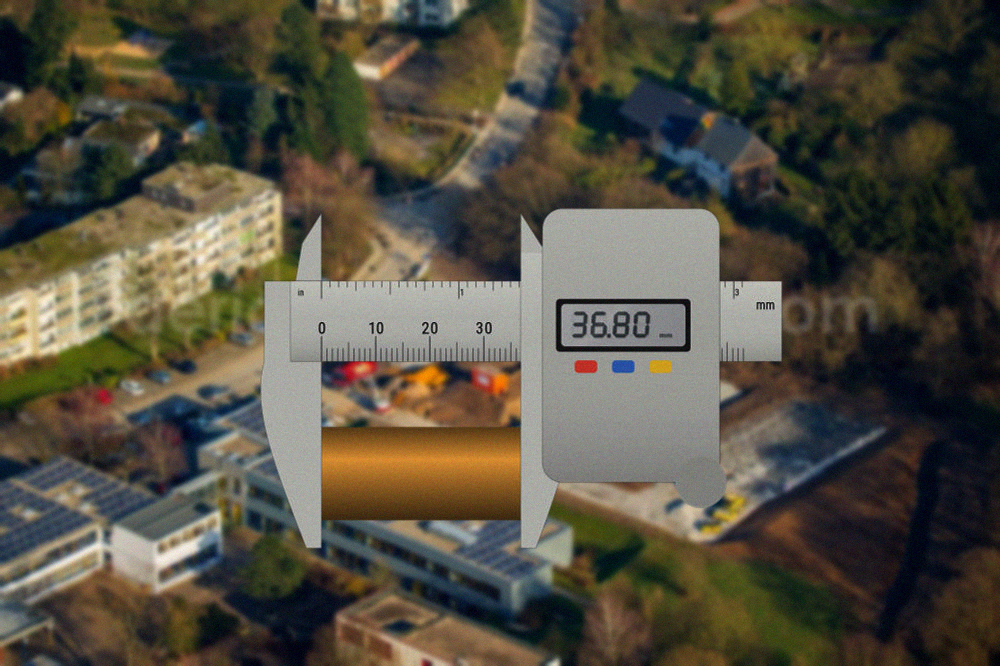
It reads 36.80 mm
